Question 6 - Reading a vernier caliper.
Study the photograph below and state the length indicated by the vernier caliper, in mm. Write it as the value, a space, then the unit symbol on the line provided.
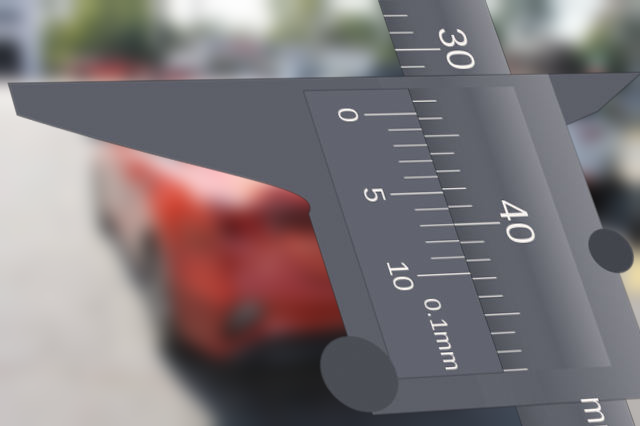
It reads 33.7 mm
